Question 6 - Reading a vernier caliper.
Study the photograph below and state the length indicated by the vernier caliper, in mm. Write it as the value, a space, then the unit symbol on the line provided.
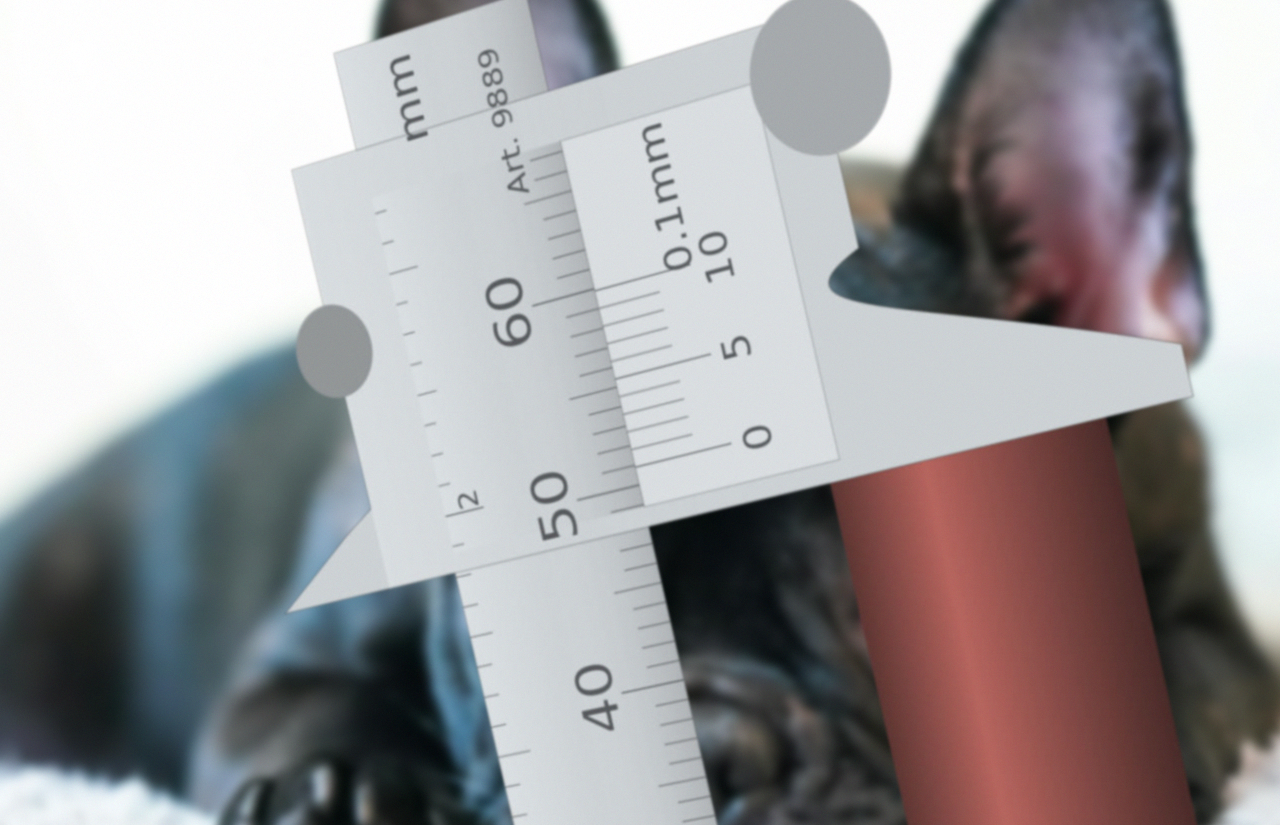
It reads 50.9 mm
